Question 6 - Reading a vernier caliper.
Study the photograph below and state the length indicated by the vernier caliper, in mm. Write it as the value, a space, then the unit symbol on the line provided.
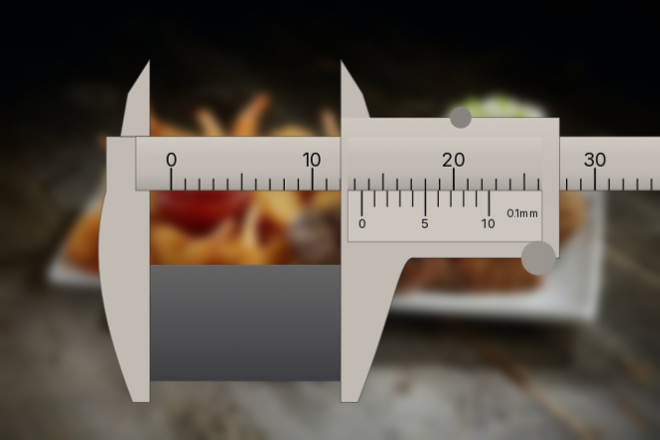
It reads 13.5 mm
